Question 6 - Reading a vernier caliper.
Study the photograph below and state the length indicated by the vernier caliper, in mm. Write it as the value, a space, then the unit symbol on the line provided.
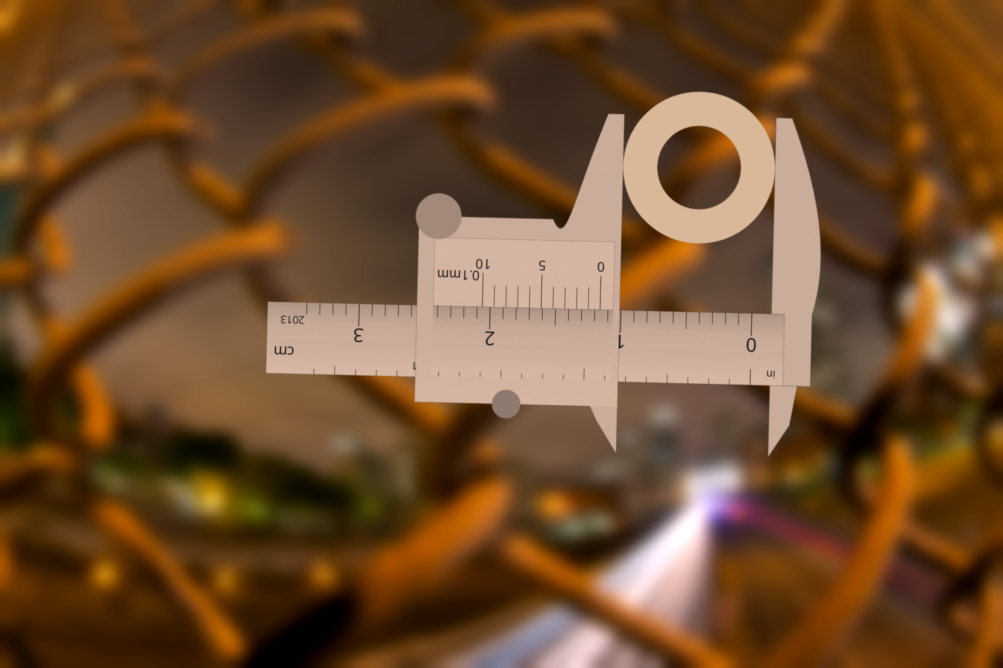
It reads 11.6 mm
